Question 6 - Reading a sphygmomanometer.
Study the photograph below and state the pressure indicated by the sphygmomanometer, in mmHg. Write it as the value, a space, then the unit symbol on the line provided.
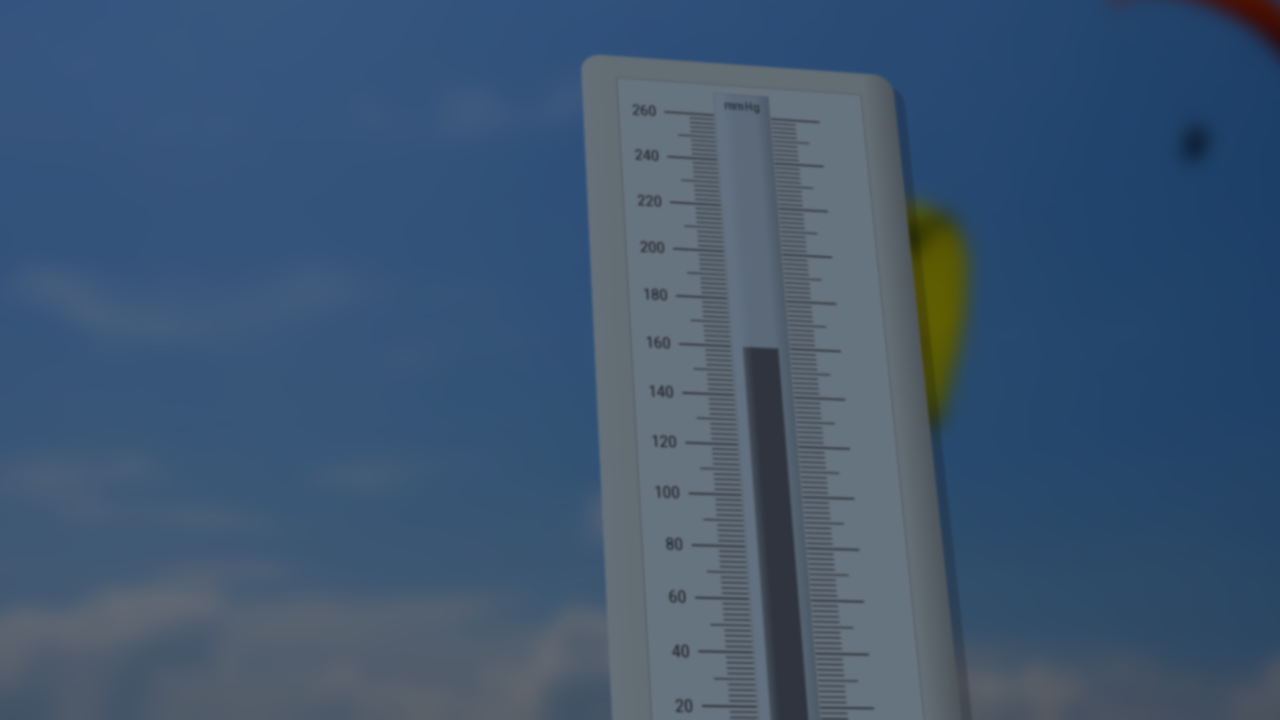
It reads 160 mmHg
